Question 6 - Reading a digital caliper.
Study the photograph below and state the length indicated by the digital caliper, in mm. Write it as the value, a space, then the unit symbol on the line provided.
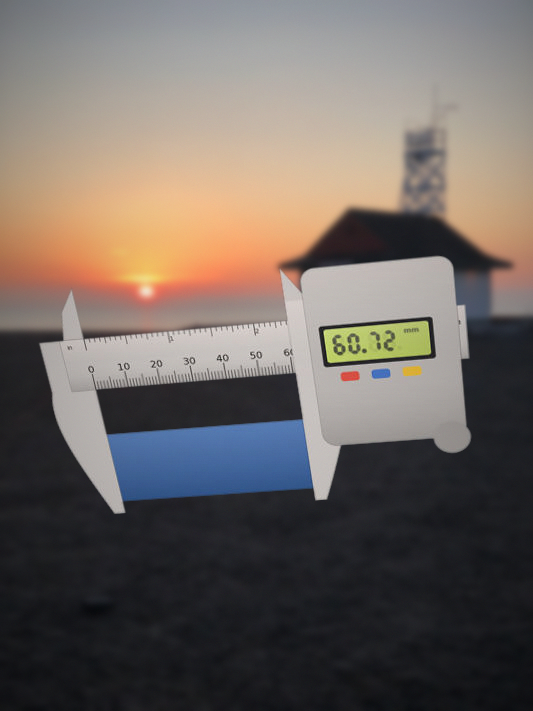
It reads 60.72 mm
